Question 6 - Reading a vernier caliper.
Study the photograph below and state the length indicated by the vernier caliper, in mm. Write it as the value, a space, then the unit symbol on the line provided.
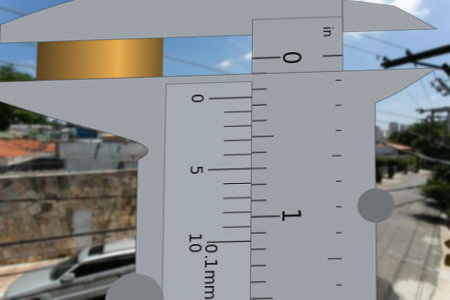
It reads 2.5 mm
